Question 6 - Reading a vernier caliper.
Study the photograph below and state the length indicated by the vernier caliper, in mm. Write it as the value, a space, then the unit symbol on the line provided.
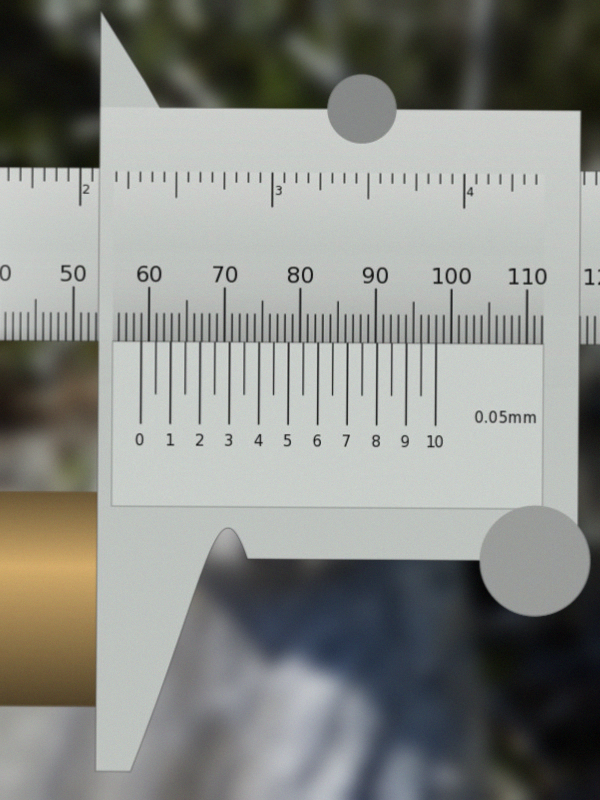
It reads 59.0 mm
